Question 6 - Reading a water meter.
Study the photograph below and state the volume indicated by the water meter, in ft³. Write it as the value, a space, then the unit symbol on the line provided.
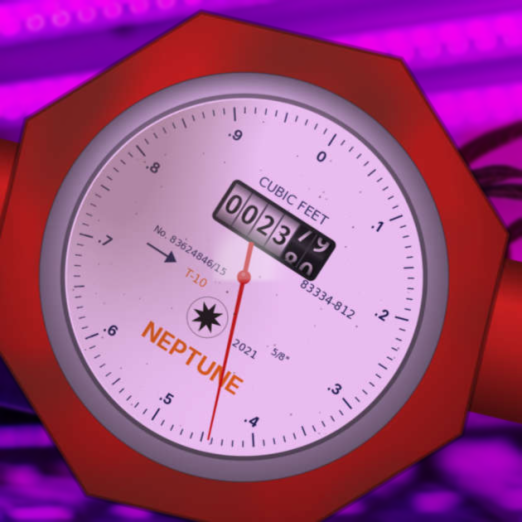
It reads 2379.44 ft³
